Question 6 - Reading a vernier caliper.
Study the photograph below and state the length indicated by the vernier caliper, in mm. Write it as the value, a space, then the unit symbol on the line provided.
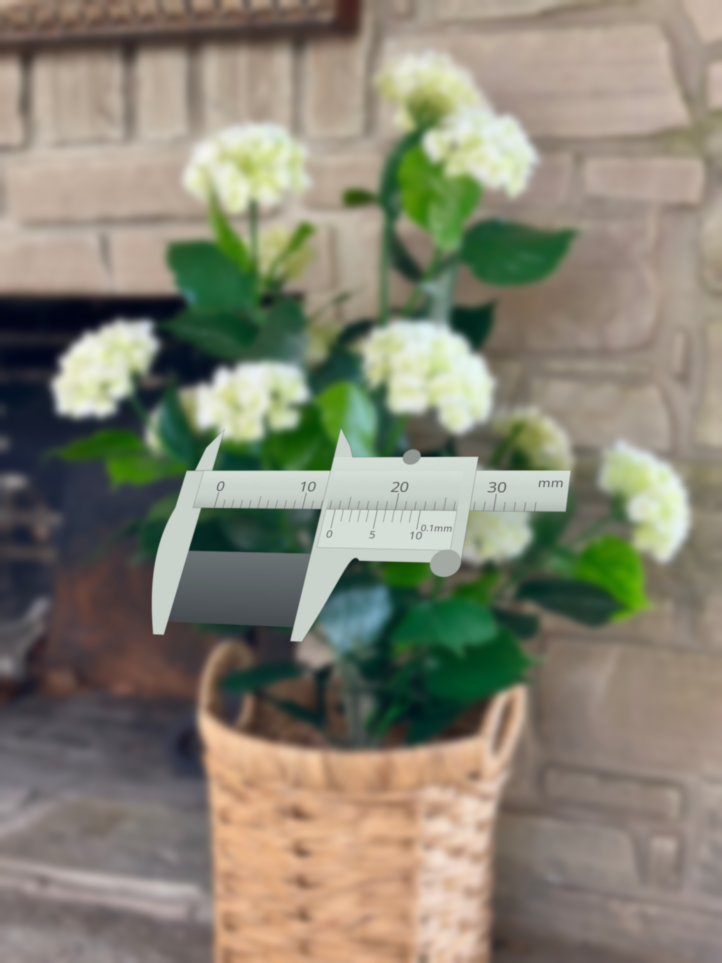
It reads 13.6 mm
